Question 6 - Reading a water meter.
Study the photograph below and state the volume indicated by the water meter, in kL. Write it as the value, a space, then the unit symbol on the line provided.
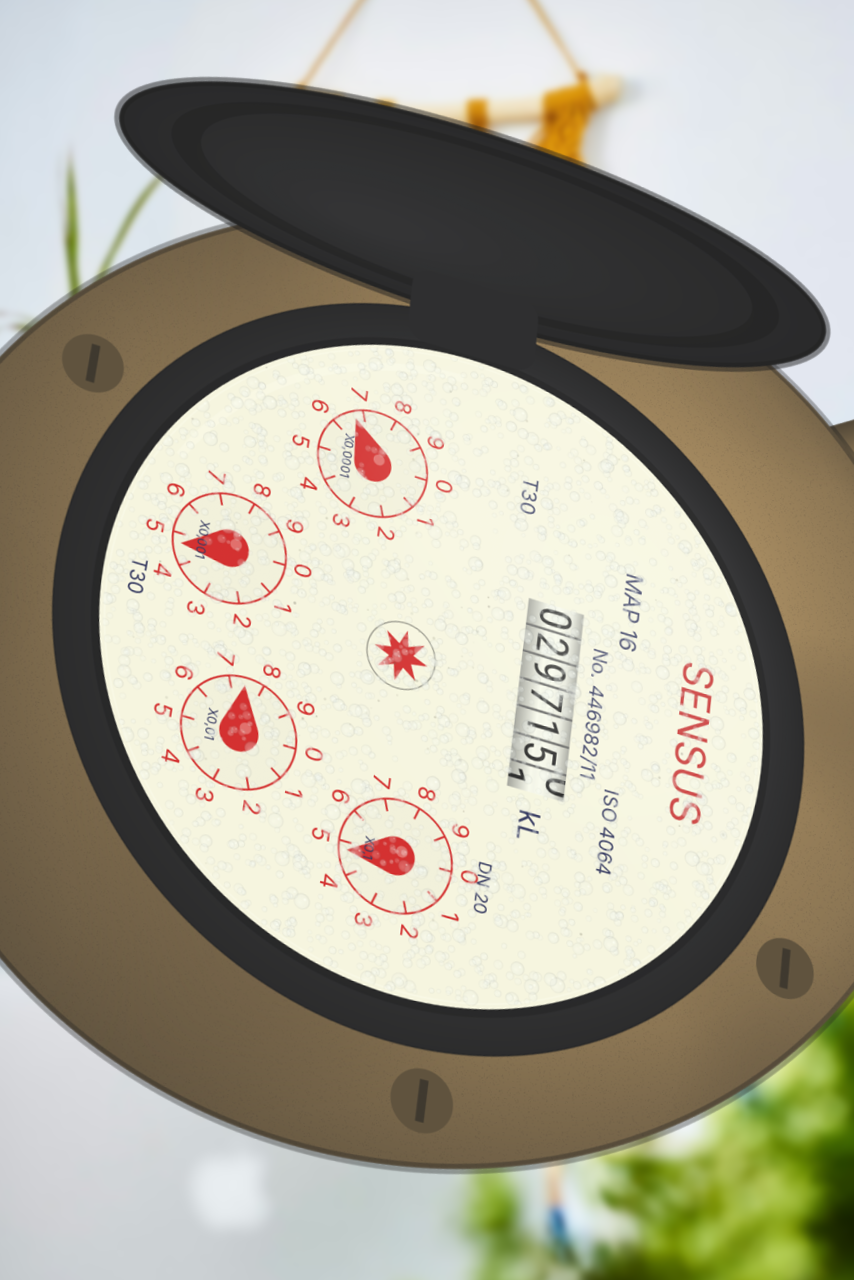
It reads 297150.4746 kL
